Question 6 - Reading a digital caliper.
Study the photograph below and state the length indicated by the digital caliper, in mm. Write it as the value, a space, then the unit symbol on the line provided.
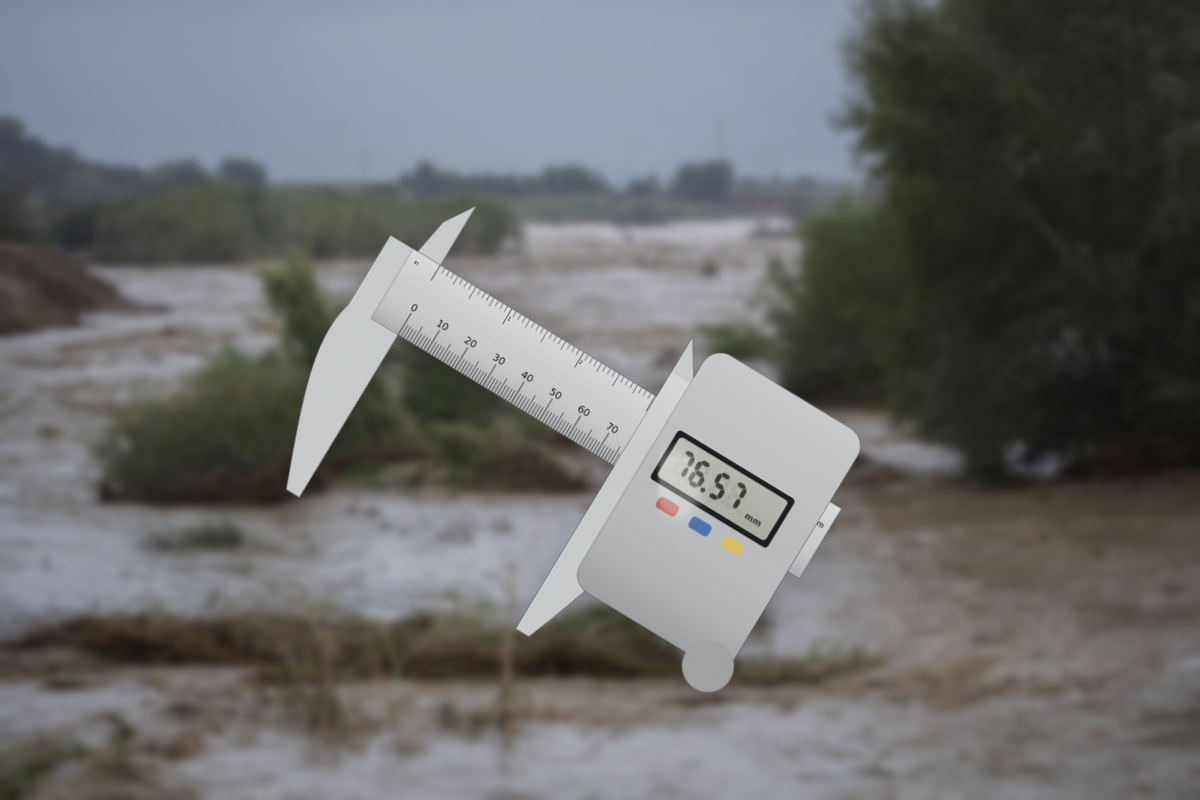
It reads 76.57 mm
